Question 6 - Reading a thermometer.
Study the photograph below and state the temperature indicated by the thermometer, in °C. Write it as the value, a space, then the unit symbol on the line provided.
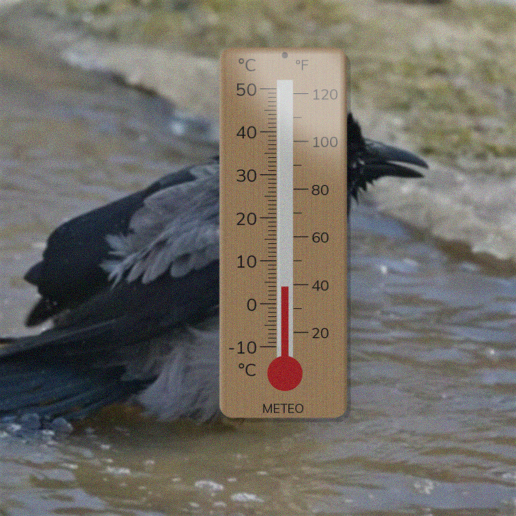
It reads 4 °C
